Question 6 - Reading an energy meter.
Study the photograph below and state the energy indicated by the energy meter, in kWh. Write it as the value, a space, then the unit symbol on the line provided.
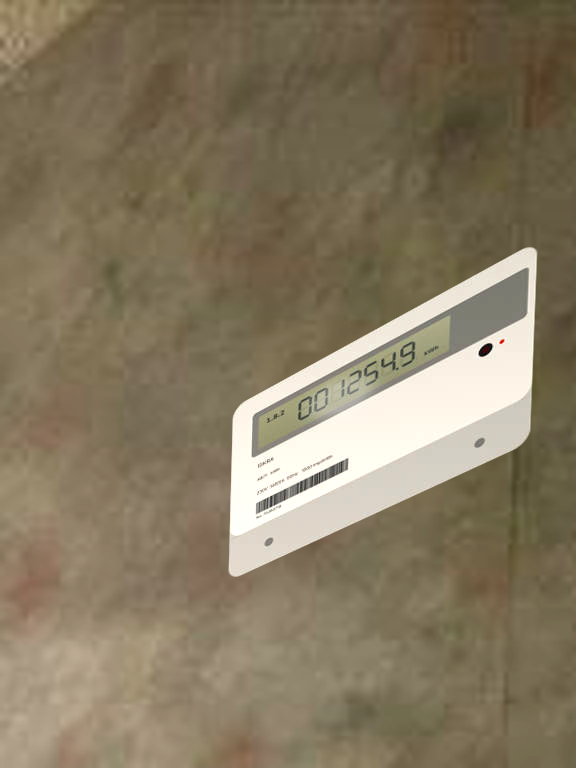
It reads 1254.9 kWh
